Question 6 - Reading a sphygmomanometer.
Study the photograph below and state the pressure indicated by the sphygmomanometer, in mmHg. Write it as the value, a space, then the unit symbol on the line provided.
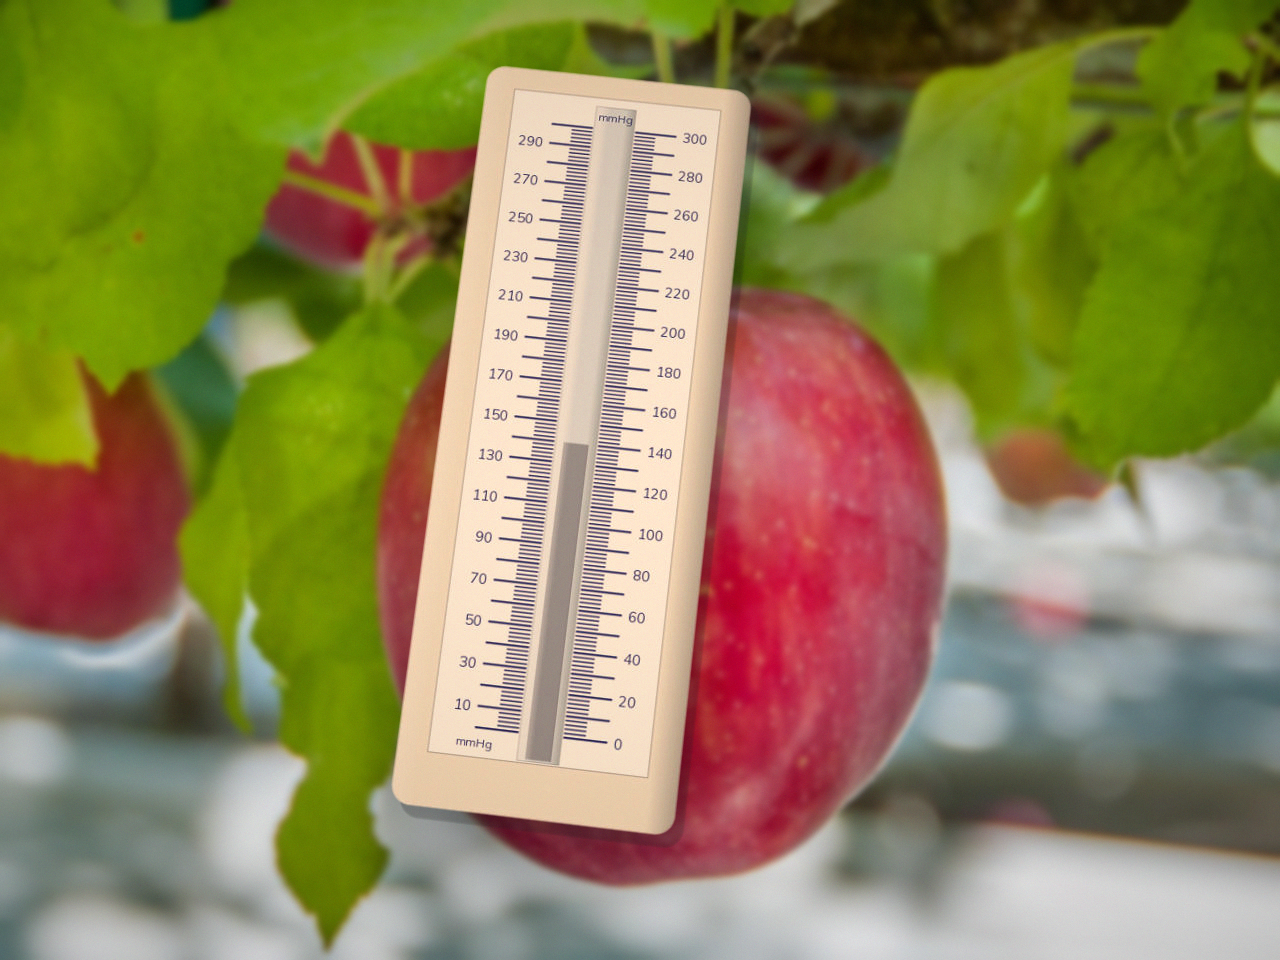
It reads 140 mmHg
